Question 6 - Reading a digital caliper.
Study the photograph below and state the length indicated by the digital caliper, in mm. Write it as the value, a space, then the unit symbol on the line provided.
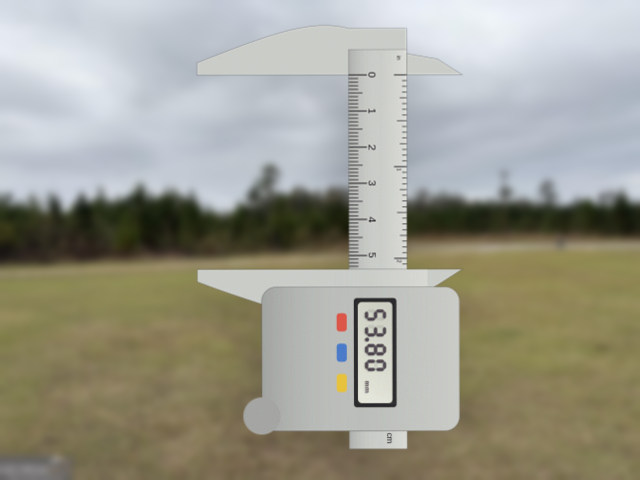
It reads 53.80 mm
